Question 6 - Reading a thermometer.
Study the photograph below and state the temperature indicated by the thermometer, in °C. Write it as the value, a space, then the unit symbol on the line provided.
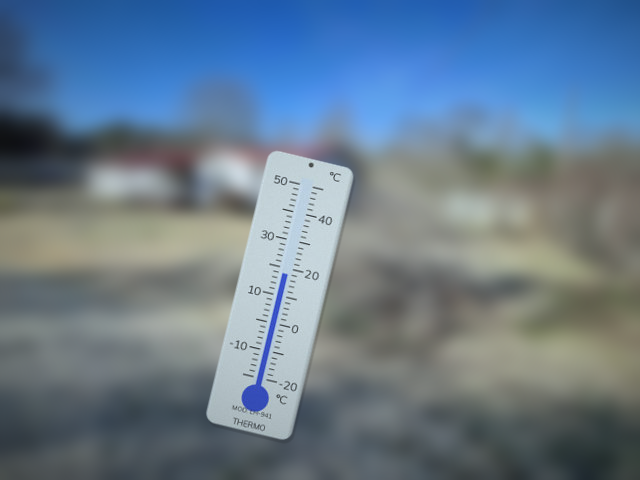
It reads 18 °C
